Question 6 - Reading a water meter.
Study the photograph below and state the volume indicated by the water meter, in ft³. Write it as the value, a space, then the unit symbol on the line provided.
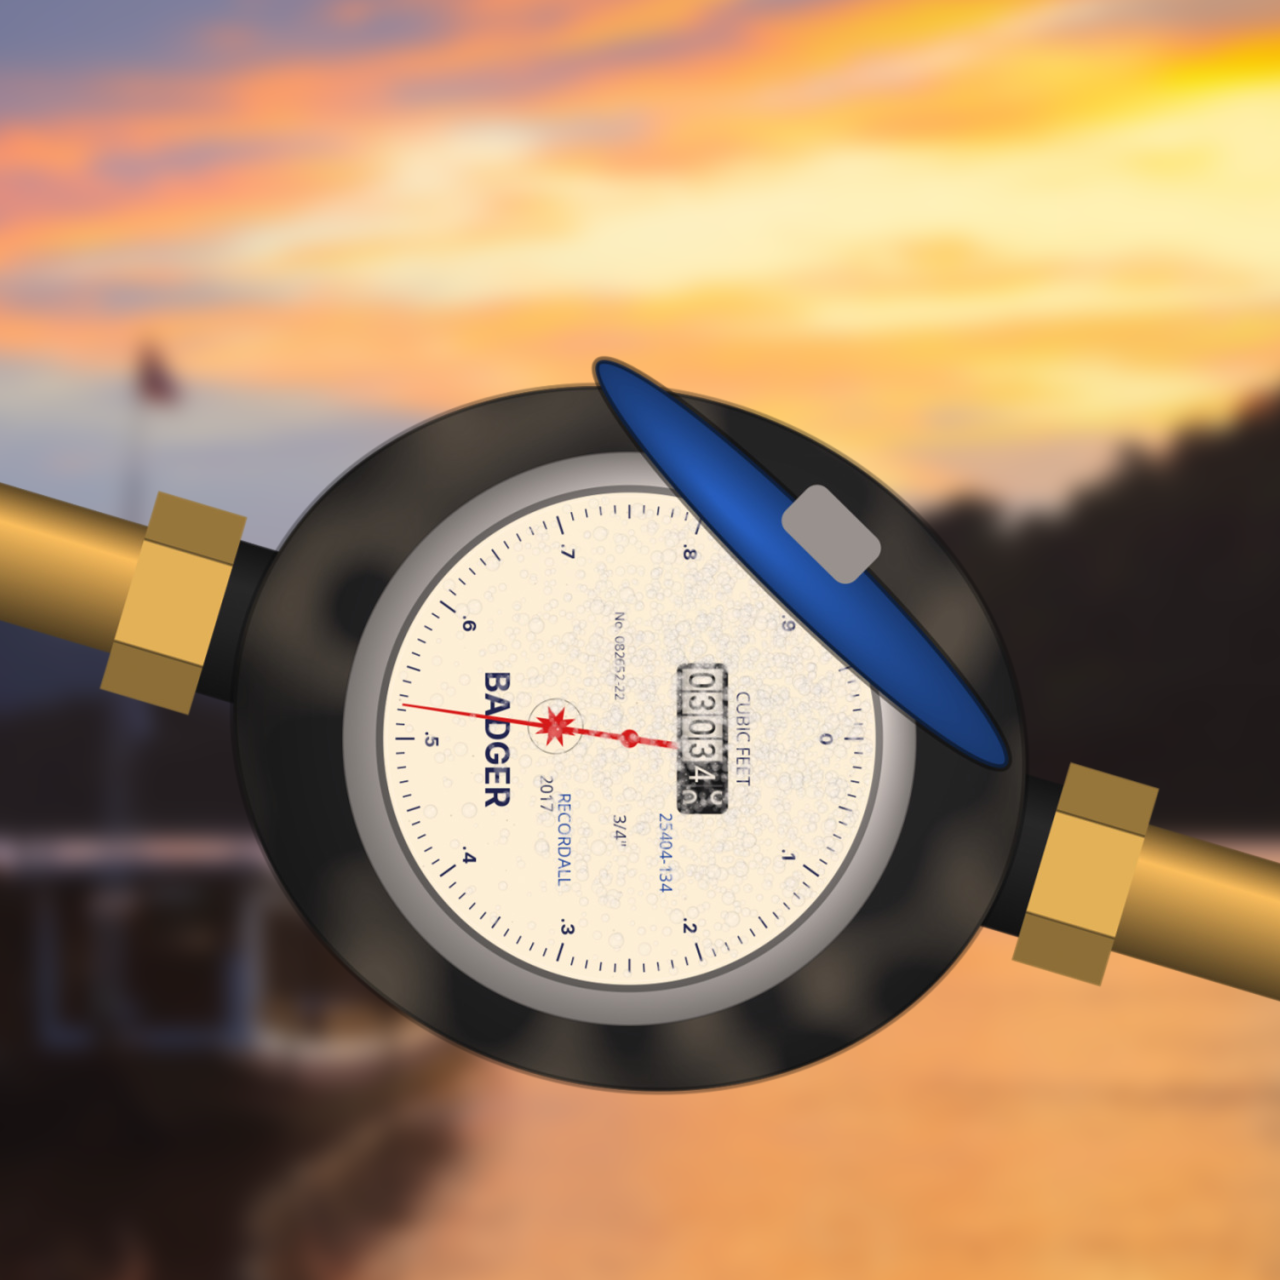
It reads 30348.52 ft³
